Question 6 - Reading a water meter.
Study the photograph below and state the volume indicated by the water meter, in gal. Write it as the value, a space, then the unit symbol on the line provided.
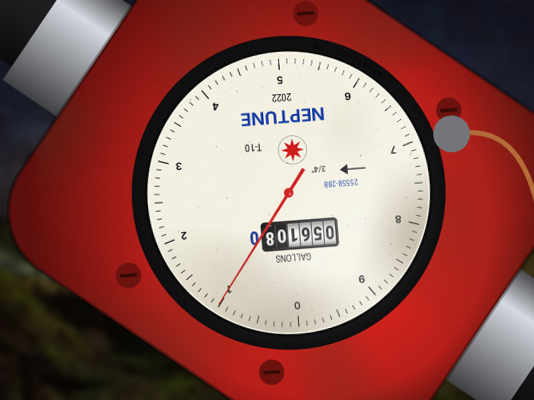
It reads 561081.0 gal
